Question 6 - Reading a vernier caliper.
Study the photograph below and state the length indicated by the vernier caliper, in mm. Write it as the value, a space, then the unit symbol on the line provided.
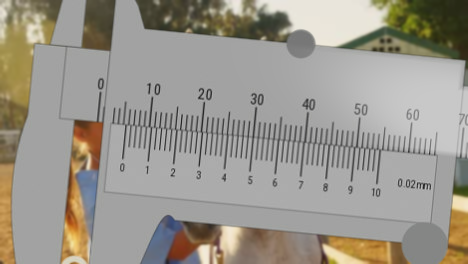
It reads 5.5 mm
